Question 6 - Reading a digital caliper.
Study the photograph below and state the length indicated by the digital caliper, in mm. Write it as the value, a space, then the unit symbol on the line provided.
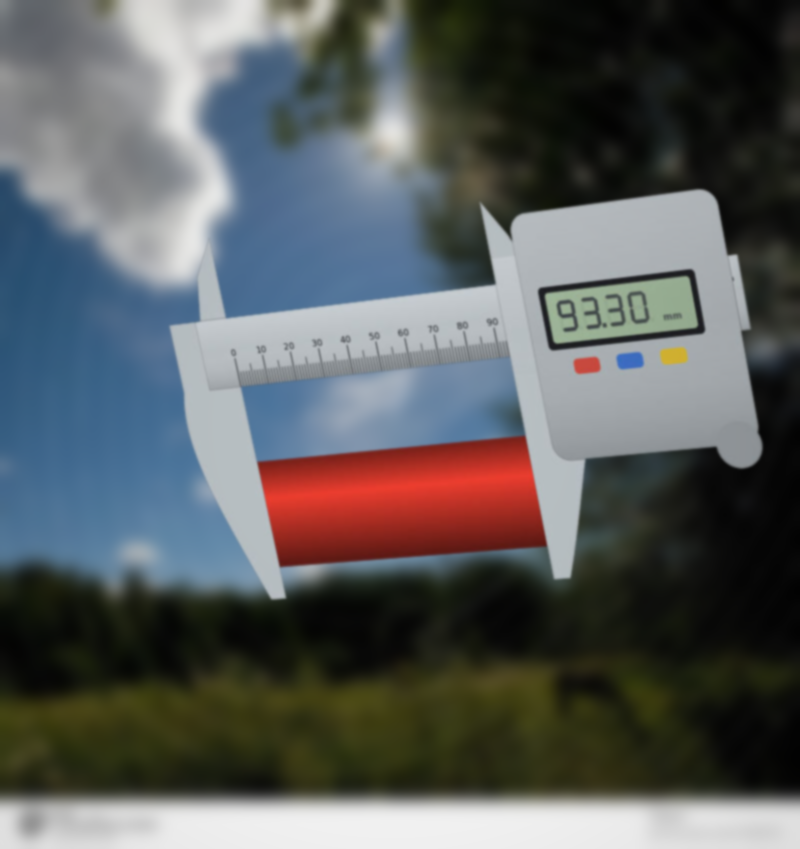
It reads 93.30 mm
